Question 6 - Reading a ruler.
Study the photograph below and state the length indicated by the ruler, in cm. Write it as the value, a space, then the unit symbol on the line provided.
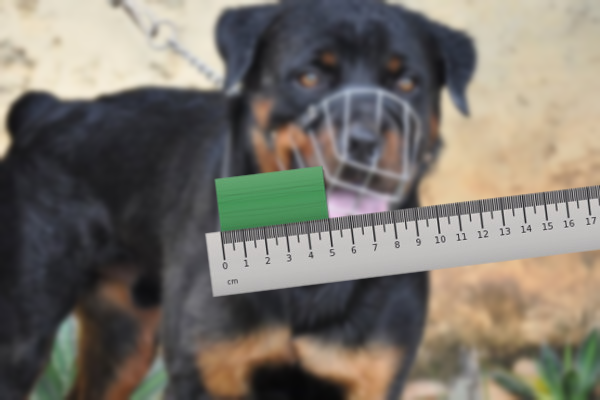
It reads 5 cm
